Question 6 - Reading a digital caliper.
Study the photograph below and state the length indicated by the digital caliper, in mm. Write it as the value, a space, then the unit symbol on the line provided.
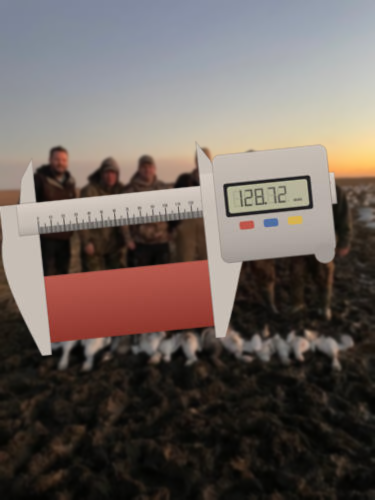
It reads 128.72 mm
